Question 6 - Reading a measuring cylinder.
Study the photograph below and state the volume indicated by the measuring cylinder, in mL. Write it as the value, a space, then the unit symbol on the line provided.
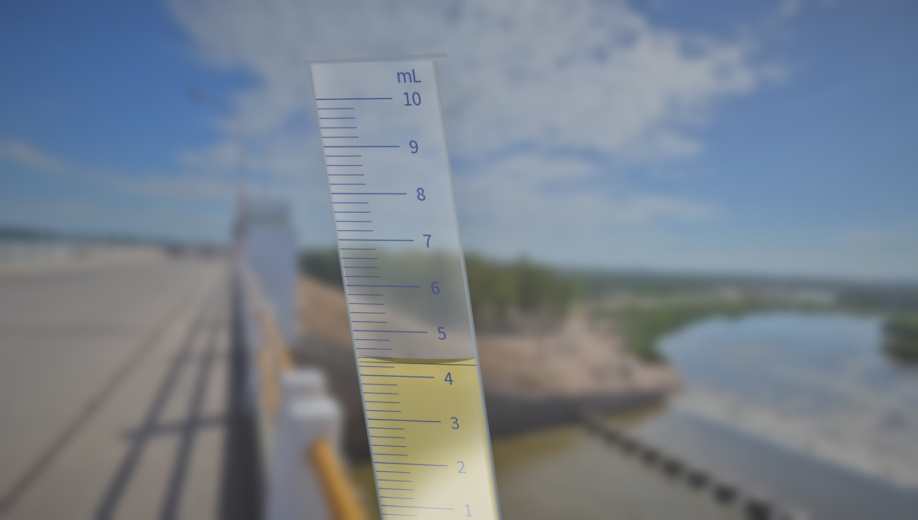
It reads 4.3 mL
